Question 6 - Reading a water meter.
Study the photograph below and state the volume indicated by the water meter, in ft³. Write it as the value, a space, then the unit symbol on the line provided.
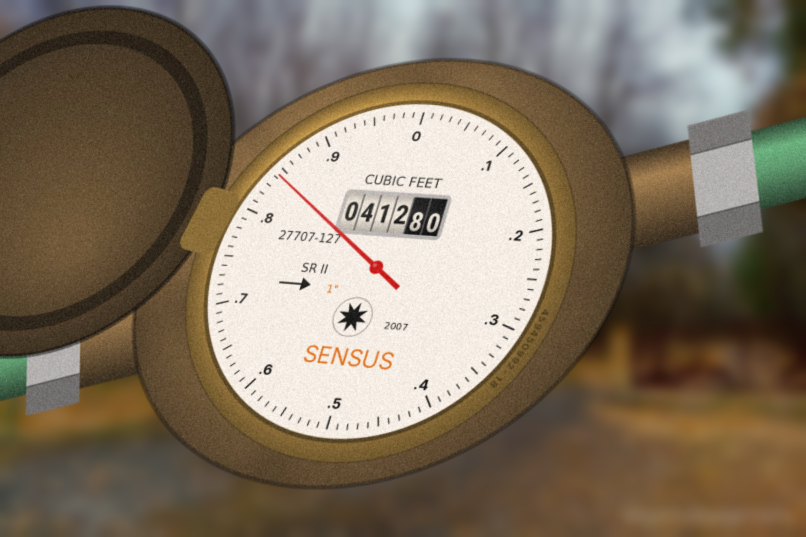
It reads 41279.84 ft³
